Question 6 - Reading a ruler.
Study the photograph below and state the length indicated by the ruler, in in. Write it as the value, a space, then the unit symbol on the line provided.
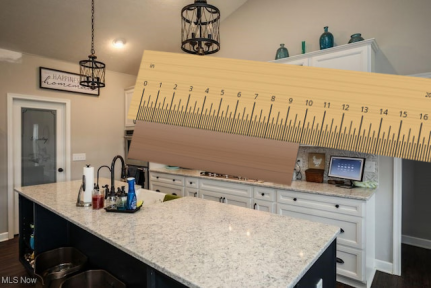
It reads 10 in
